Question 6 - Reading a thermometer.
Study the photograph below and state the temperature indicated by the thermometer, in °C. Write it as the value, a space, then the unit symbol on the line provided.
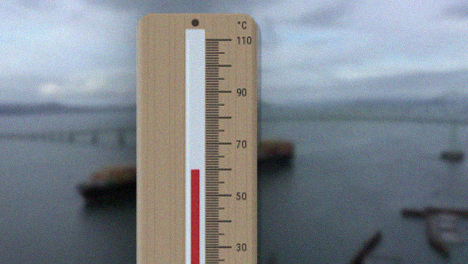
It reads 60 °C
